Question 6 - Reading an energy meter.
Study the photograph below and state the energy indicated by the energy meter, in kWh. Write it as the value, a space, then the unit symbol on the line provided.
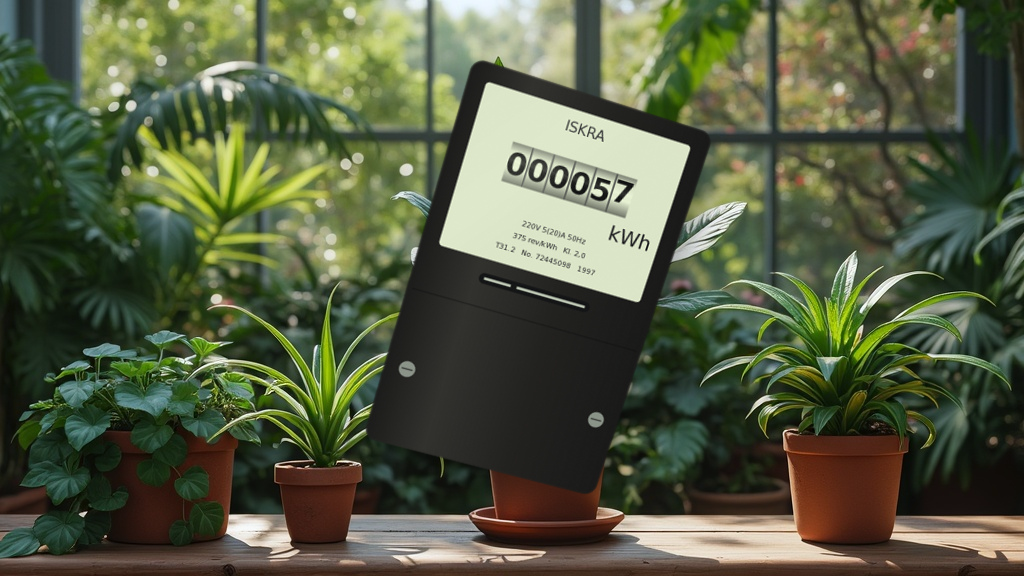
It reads 57 kWh
